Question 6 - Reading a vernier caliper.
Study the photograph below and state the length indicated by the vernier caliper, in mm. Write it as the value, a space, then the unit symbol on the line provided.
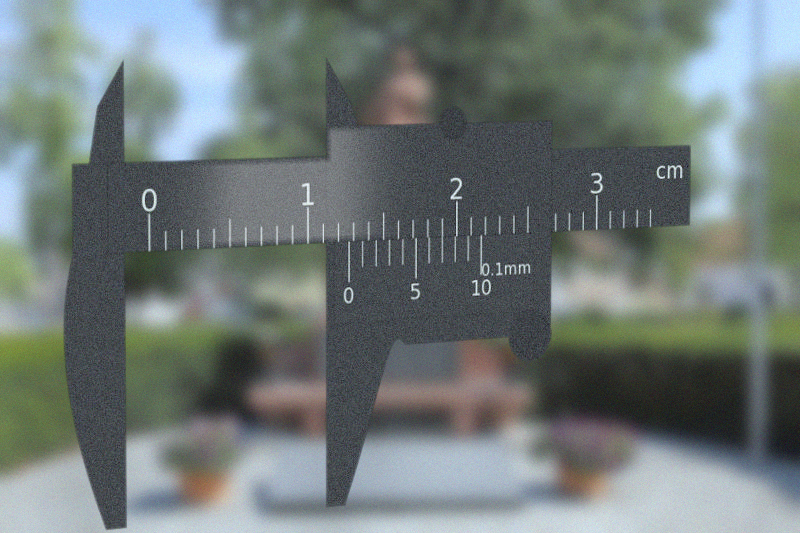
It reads 12.7 mm
